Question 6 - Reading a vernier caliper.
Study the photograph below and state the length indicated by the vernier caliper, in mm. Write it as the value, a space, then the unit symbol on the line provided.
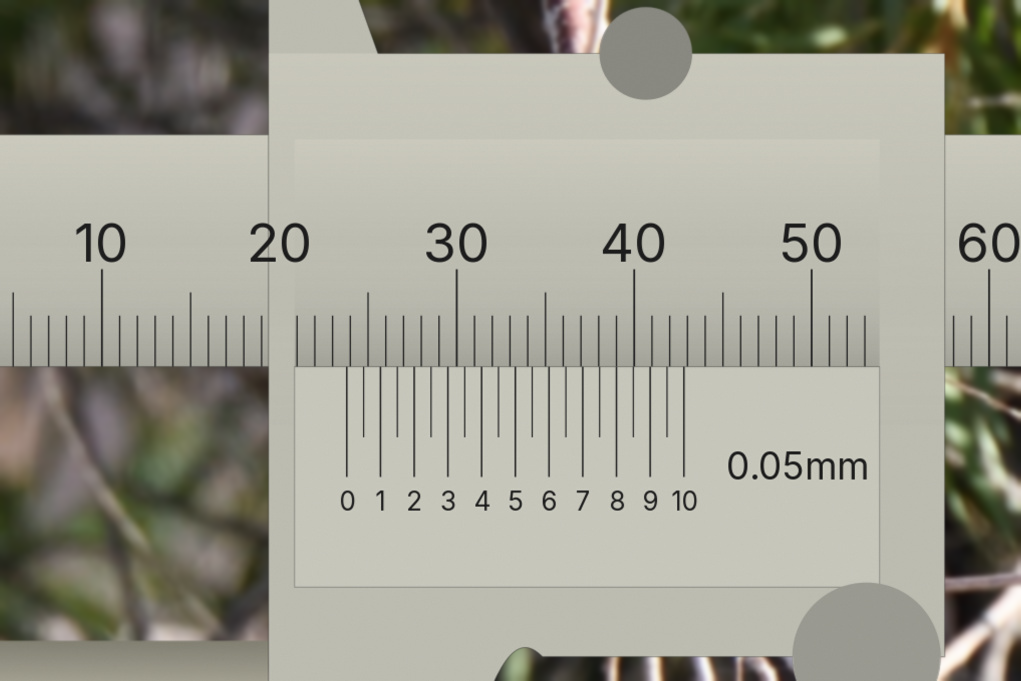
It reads 23.8 mm
